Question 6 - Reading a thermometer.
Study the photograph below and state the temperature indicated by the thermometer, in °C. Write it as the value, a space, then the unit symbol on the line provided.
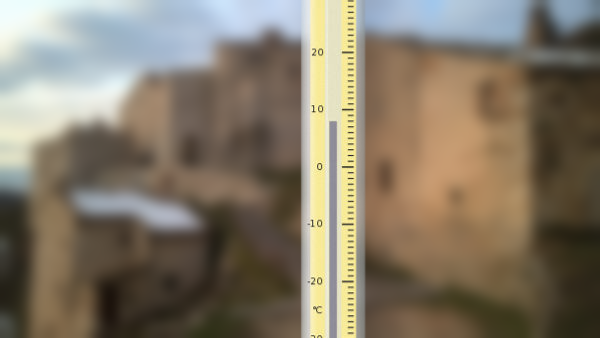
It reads 8 °C
